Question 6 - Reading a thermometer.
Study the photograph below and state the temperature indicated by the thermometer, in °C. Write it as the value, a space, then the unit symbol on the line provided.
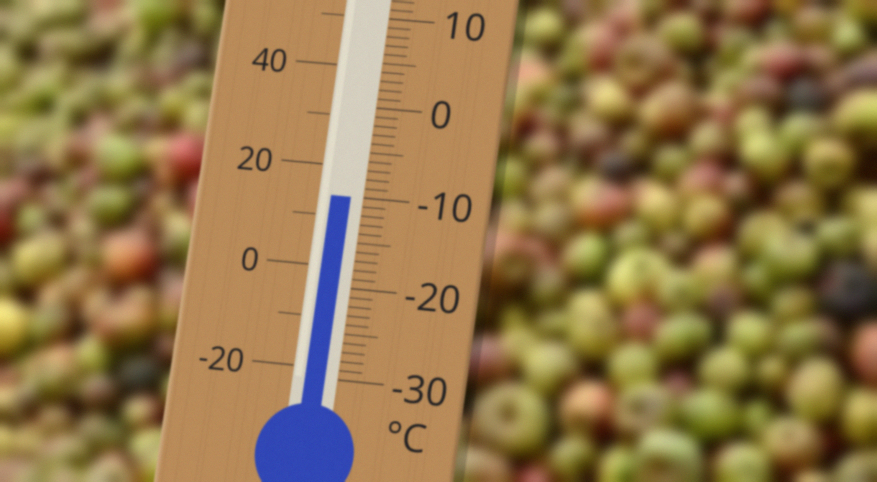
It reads -10 °C
